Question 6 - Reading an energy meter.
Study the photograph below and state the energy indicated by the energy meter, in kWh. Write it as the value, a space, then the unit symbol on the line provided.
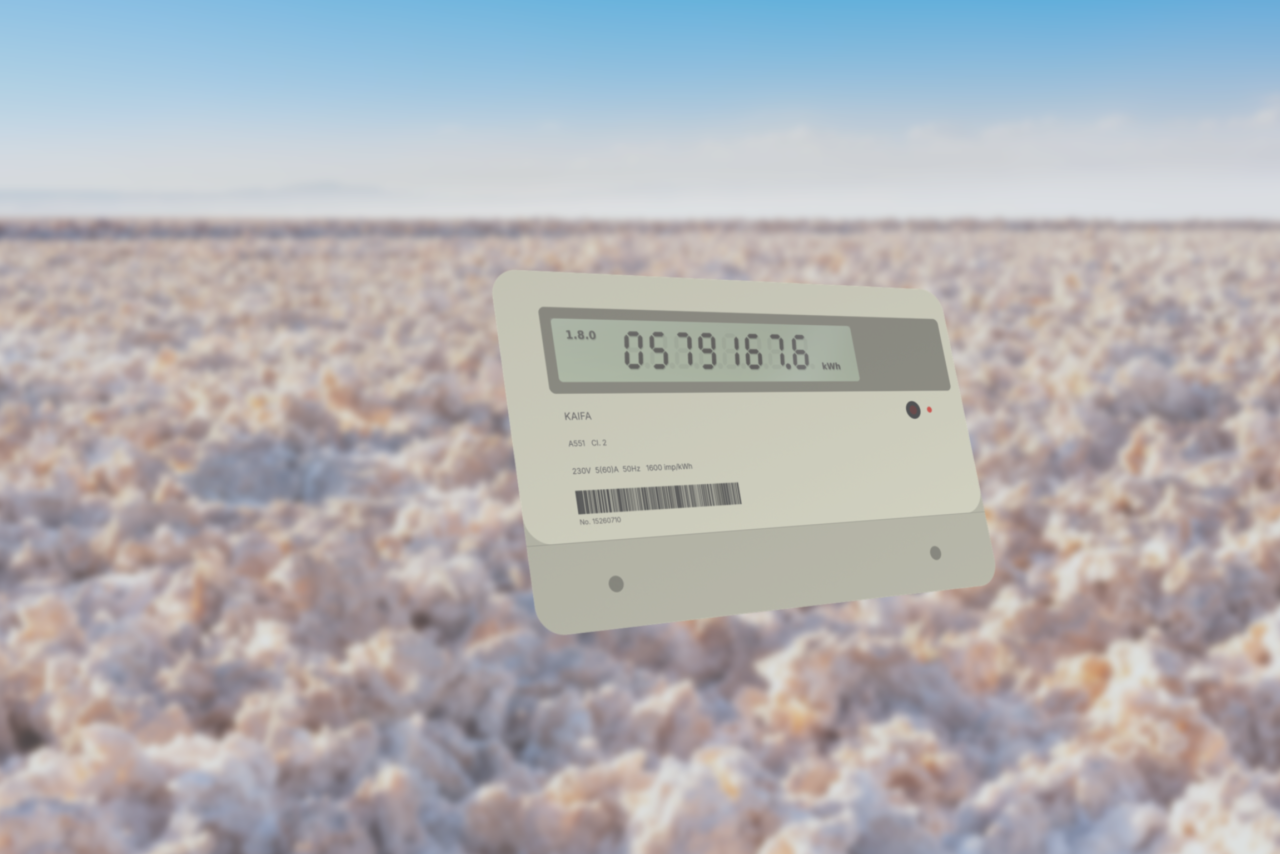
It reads 579167.6 kWh
